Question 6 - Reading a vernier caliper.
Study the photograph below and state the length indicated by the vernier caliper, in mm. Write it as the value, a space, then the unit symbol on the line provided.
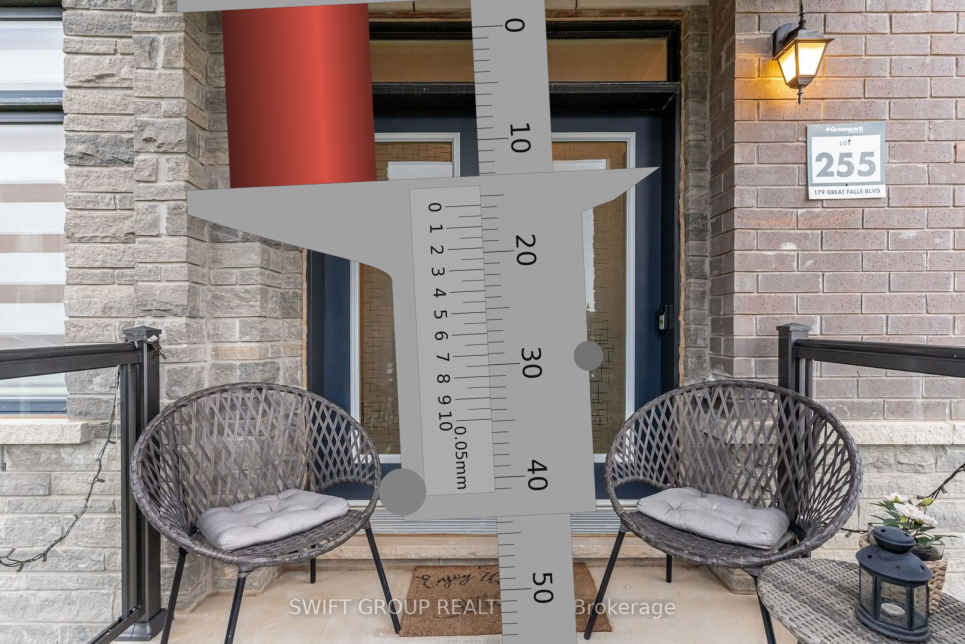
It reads 15.8 mm
